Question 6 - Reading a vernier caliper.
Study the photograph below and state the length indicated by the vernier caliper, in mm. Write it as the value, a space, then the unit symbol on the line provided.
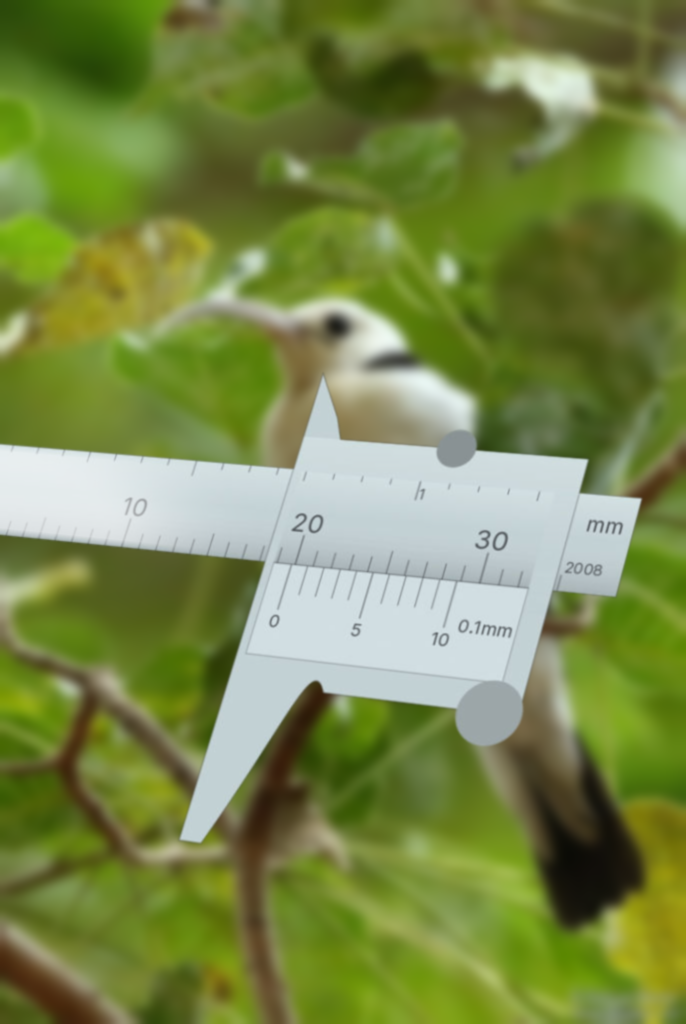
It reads 19.8 mm
